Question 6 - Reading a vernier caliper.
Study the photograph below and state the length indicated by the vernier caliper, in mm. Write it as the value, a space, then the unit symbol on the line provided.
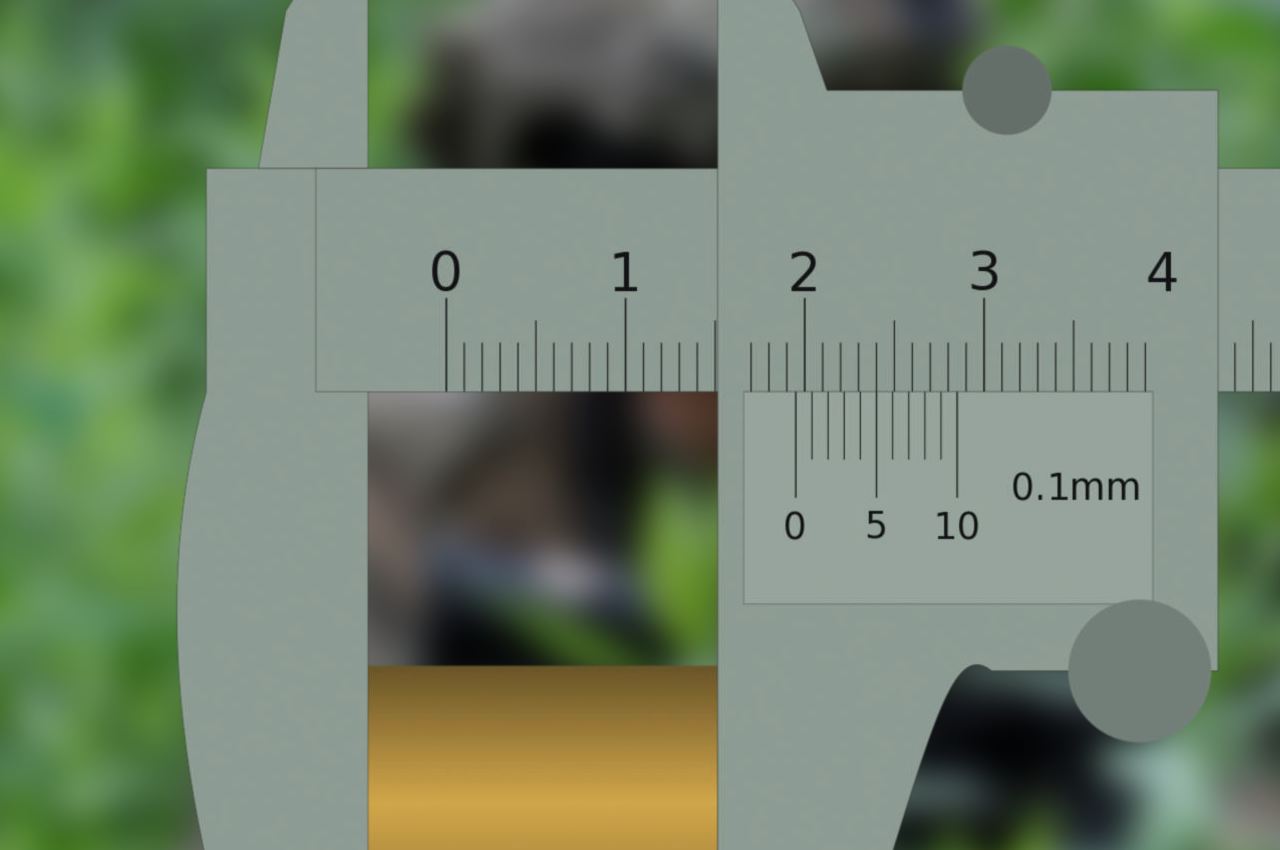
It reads 19.5 mm
